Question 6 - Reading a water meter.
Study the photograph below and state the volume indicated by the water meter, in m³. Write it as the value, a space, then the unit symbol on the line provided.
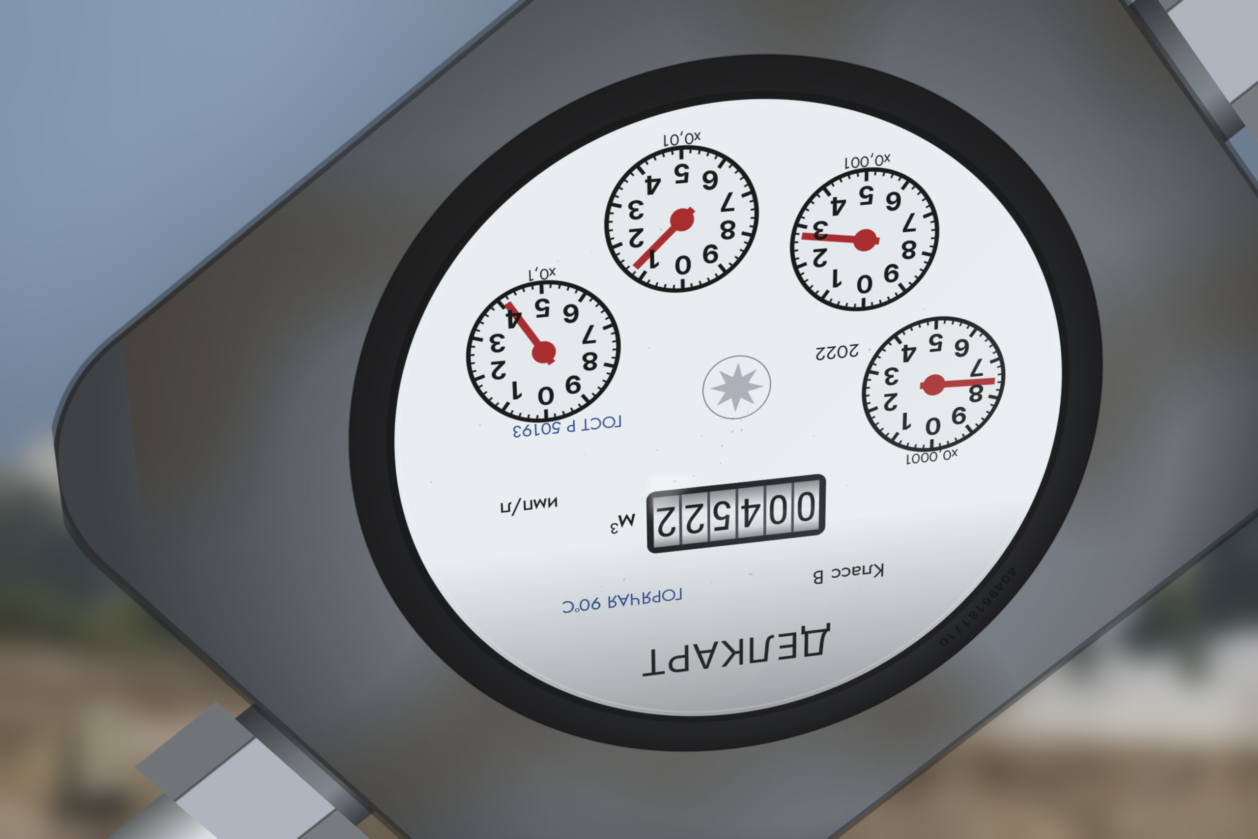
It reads 4522.4127 m³
